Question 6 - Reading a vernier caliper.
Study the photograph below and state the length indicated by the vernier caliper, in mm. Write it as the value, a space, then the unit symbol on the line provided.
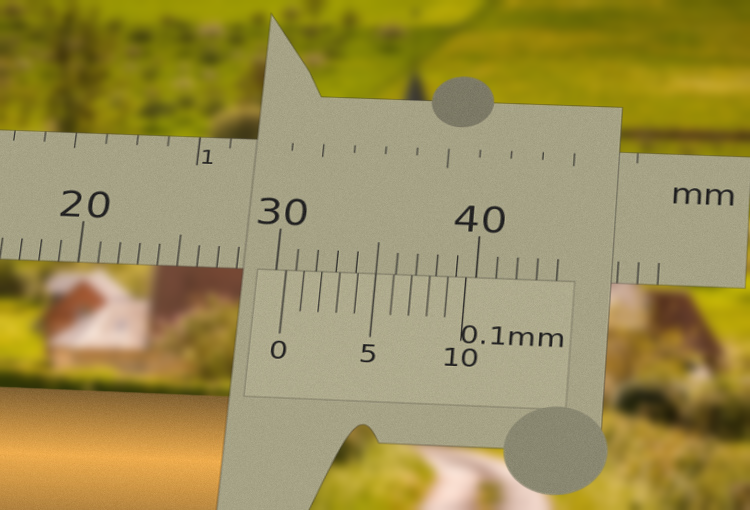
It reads 30.5 mm
